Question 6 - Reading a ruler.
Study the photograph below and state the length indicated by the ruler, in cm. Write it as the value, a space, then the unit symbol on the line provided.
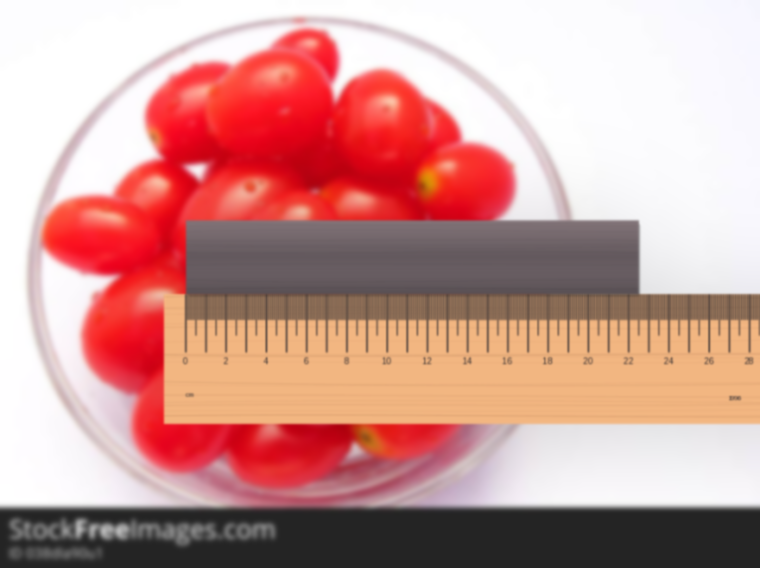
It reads 22.5 cm
